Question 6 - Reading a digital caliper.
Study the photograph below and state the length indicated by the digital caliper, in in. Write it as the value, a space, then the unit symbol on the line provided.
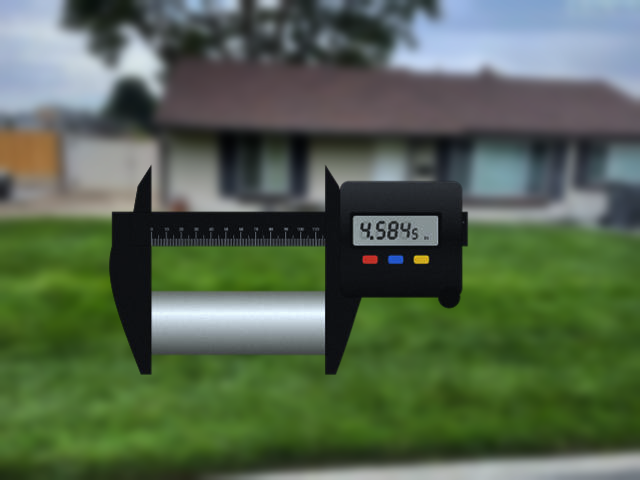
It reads 4.5845 in
